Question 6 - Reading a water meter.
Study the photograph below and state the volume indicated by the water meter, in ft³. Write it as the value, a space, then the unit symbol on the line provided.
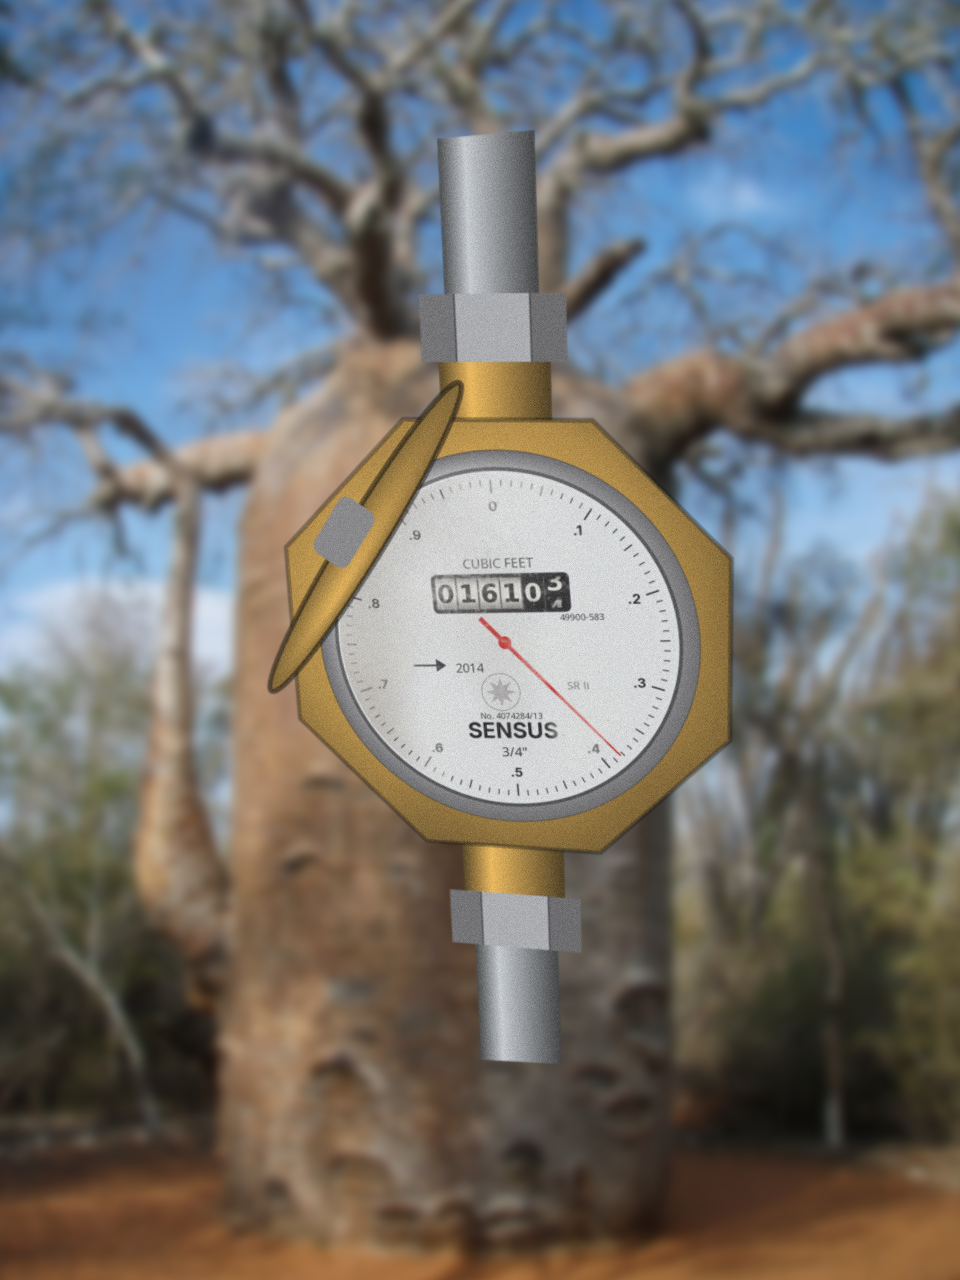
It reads 16103.38 ft³
